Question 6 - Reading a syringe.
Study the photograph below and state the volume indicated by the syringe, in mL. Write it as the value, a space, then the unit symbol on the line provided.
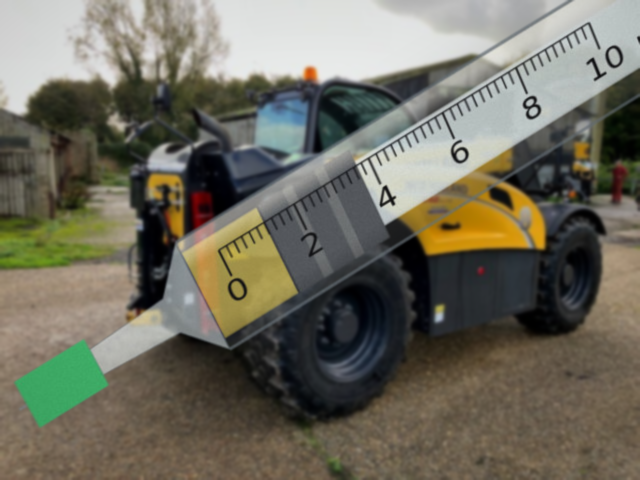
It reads 1.2 mL
